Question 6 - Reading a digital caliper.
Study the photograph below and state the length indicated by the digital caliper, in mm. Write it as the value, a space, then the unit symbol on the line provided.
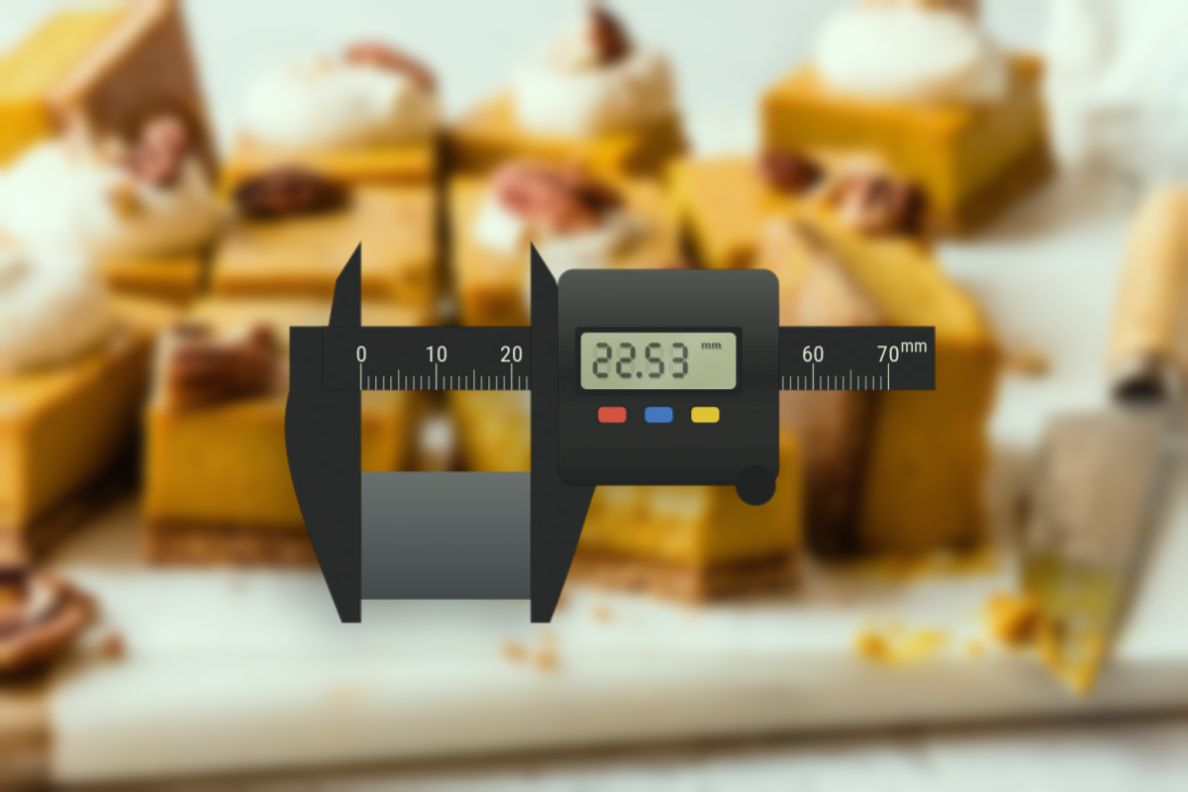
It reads 22.53 mm
